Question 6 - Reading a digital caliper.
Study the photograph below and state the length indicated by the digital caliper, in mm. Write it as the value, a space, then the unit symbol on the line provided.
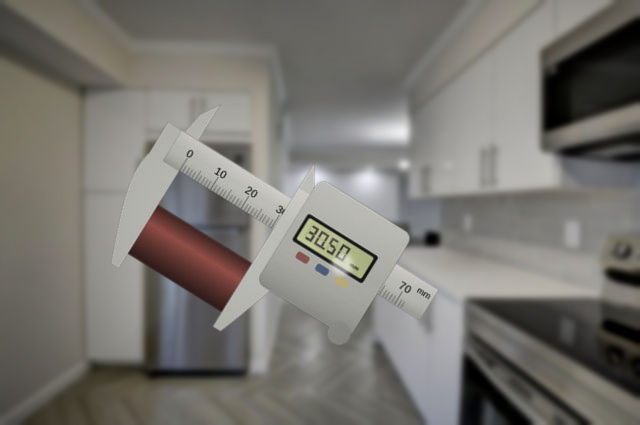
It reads 30.50 mm
